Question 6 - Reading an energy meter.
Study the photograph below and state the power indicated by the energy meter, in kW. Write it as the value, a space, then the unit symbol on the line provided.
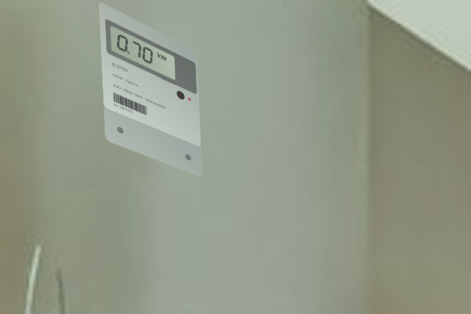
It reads 0.70 kW
